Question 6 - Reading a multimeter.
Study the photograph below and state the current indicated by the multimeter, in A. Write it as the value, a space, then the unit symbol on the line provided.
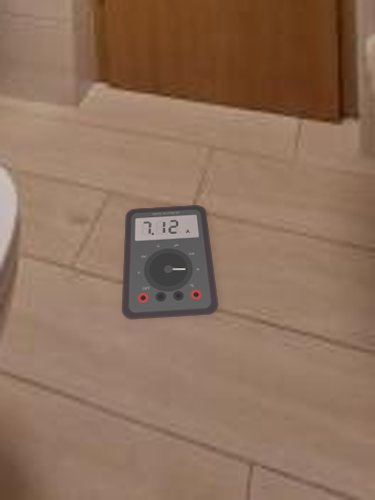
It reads 7.12 A
